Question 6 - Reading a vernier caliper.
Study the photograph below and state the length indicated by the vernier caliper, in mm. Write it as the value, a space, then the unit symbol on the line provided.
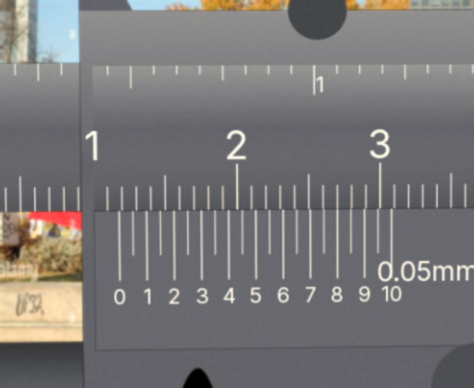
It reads 11.8 mm
